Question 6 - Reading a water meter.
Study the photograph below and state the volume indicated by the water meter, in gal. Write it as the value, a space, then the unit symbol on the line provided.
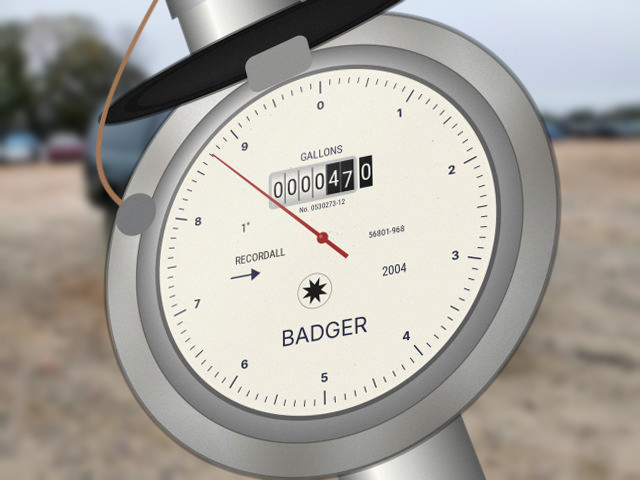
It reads 468.7 gal
